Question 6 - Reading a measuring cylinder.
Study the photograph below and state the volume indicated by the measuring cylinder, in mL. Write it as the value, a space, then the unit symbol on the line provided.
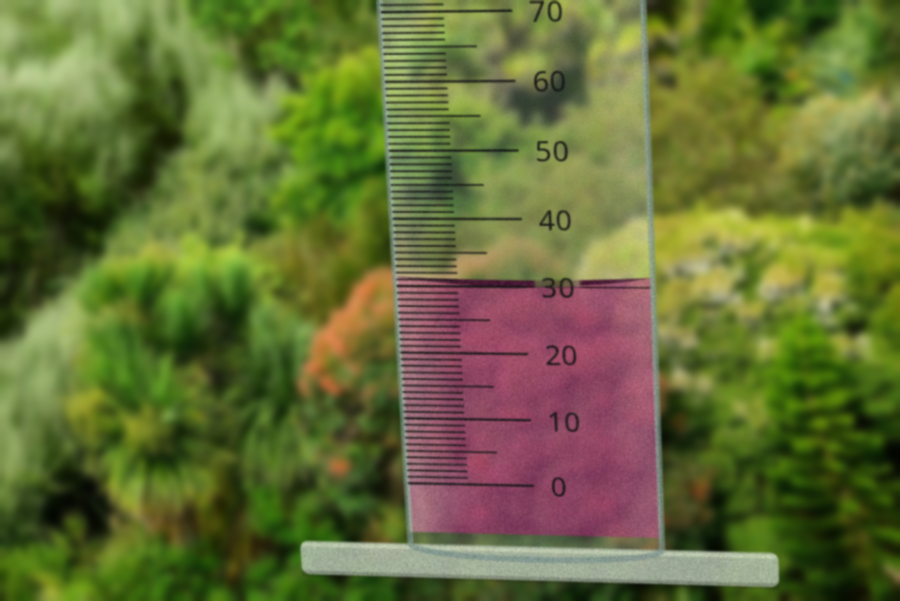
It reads 30 mL
